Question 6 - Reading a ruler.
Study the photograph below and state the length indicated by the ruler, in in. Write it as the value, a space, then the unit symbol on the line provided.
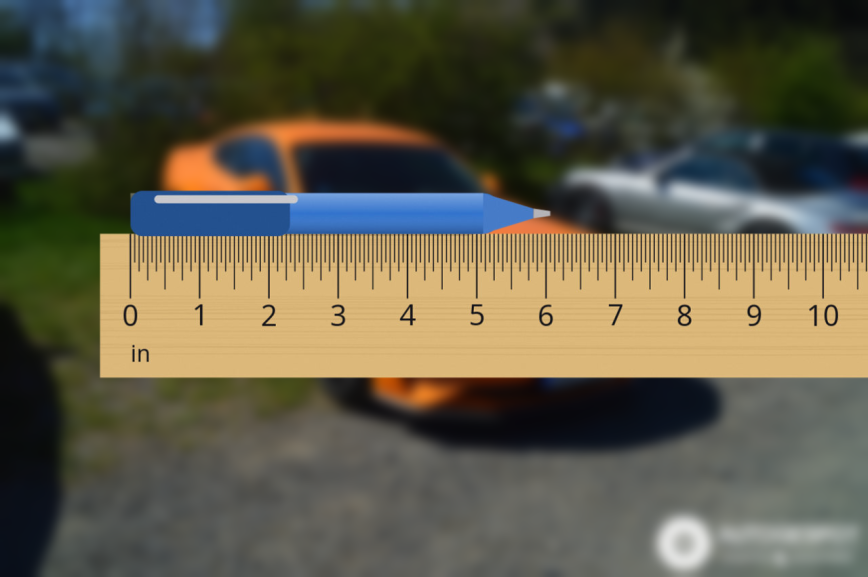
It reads 6.0625 in
